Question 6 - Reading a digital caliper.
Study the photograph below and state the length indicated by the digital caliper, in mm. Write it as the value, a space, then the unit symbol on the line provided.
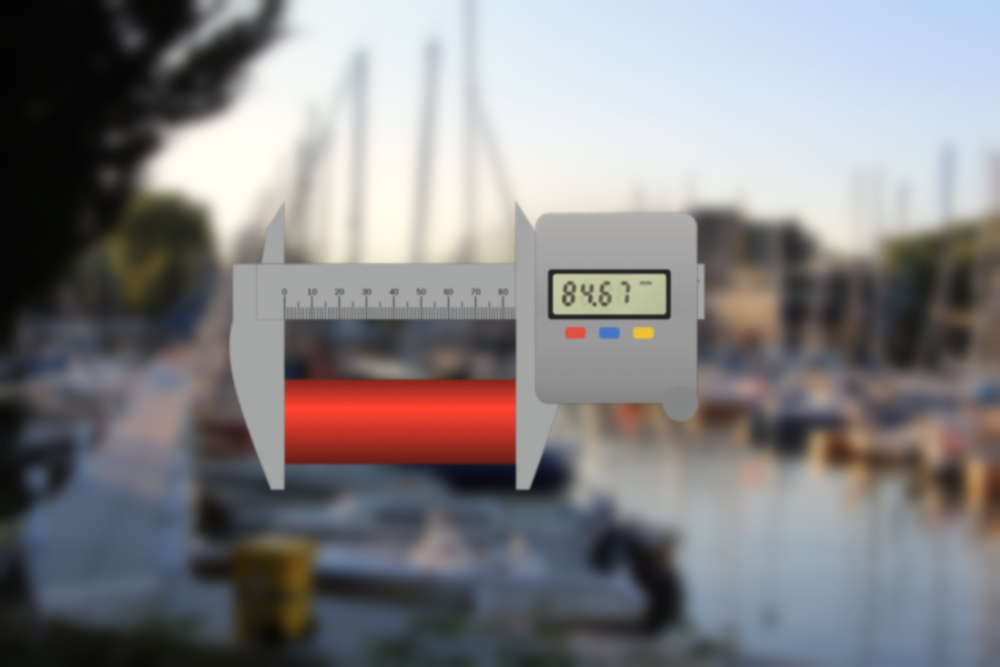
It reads 84.67 mm
